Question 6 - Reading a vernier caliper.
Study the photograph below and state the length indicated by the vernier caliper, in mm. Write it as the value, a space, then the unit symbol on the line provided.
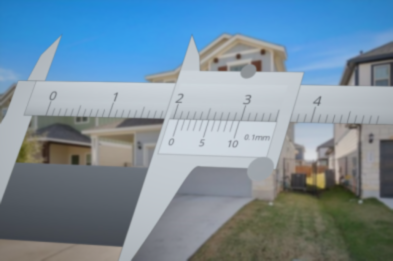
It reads 20.8 mm
